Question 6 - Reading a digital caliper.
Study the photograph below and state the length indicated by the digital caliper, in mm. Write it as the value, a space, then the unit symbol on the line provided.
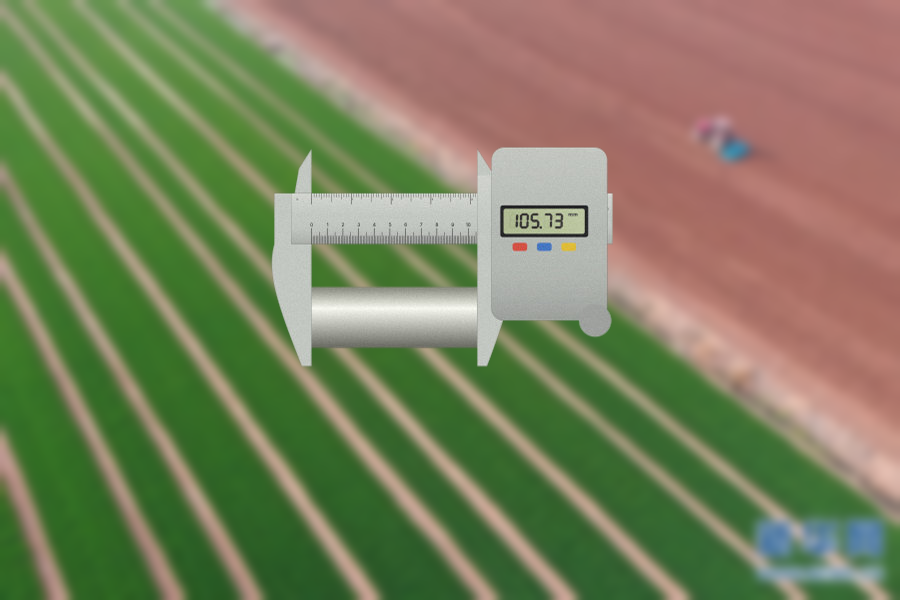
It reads 105.73 mm
